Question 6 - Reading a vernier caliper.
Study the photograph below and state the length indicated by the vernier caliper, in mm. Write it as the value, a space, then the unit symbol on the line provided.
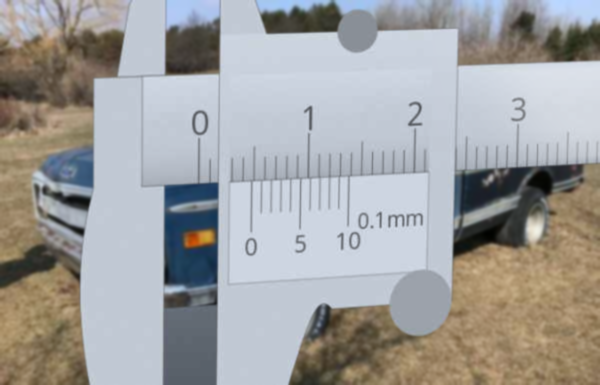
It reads 4.8 mm
